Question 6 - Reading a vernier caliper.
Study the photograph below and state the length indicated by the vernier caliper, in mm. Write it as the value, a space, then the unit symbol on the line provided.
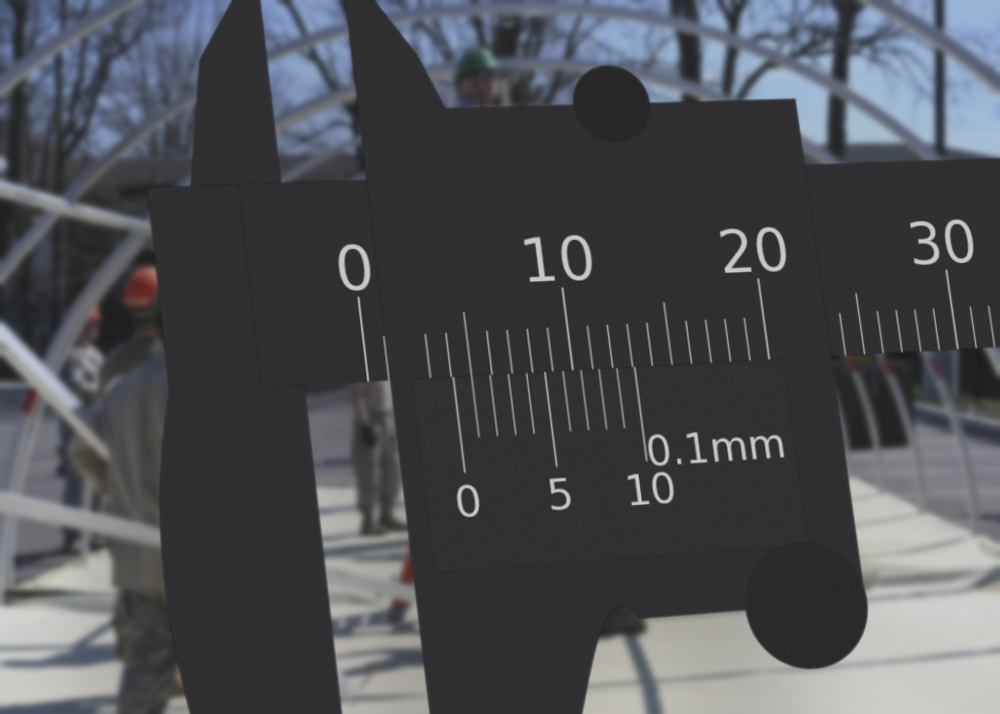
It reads 4.1 mm
